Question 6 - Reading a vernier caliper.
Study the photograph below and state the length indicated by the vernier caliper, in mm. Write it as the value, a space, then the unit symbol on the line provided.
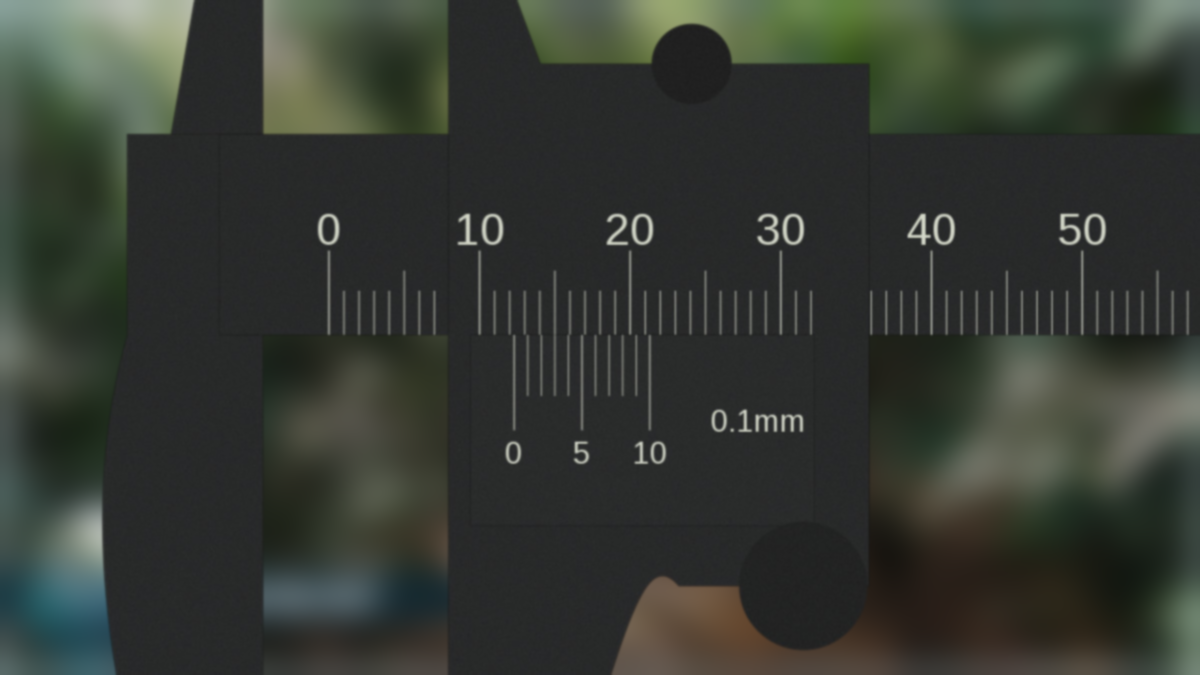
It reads 12.3 mm
